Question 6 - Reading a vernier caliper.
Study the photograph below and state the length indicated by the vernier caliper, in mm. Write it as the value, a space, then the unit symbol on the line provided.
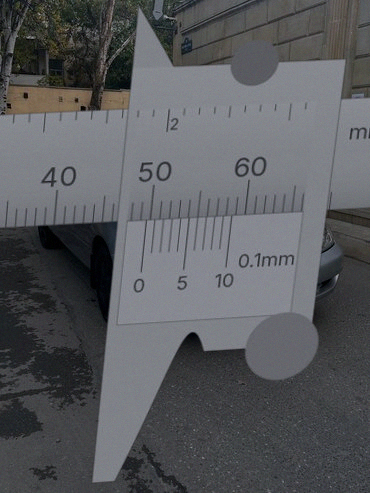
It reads 49.6 mm
